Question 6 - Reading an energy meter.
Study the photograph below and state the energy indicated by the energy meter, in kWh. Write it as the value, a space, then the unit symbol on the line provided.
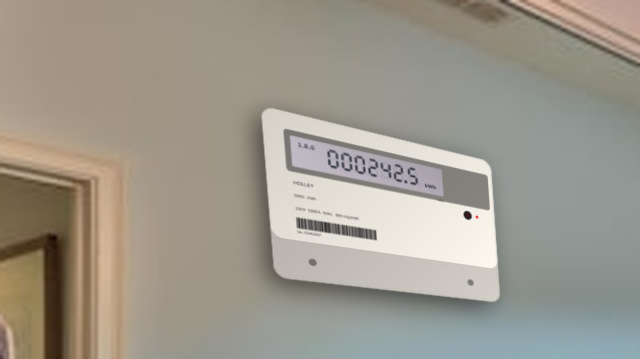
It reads 242.5 kWh
